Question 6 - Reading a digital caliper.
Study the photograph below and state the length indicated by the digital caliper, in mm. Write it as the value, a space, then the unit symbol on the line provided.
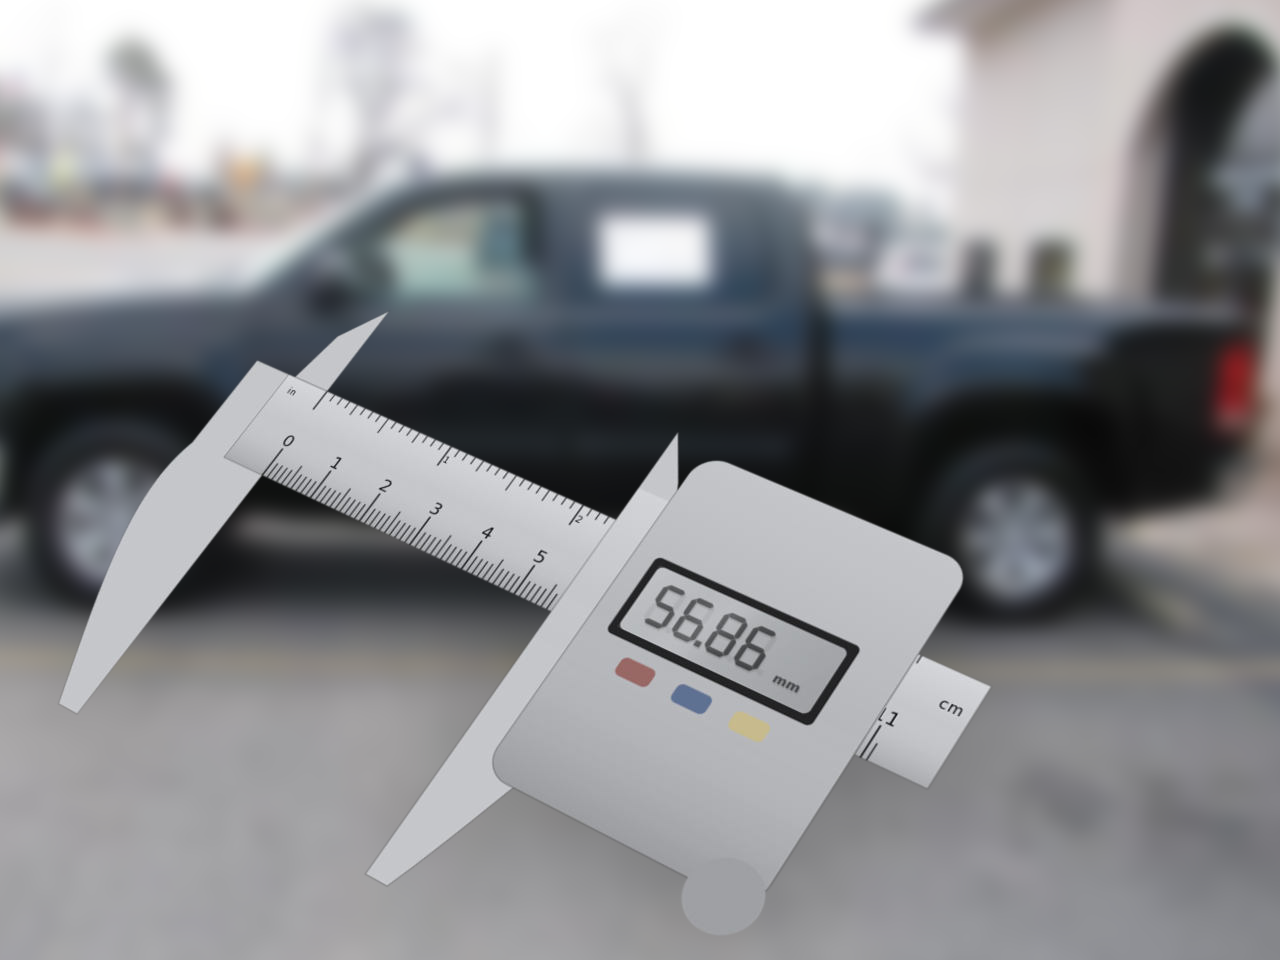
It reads 56.86 mm
